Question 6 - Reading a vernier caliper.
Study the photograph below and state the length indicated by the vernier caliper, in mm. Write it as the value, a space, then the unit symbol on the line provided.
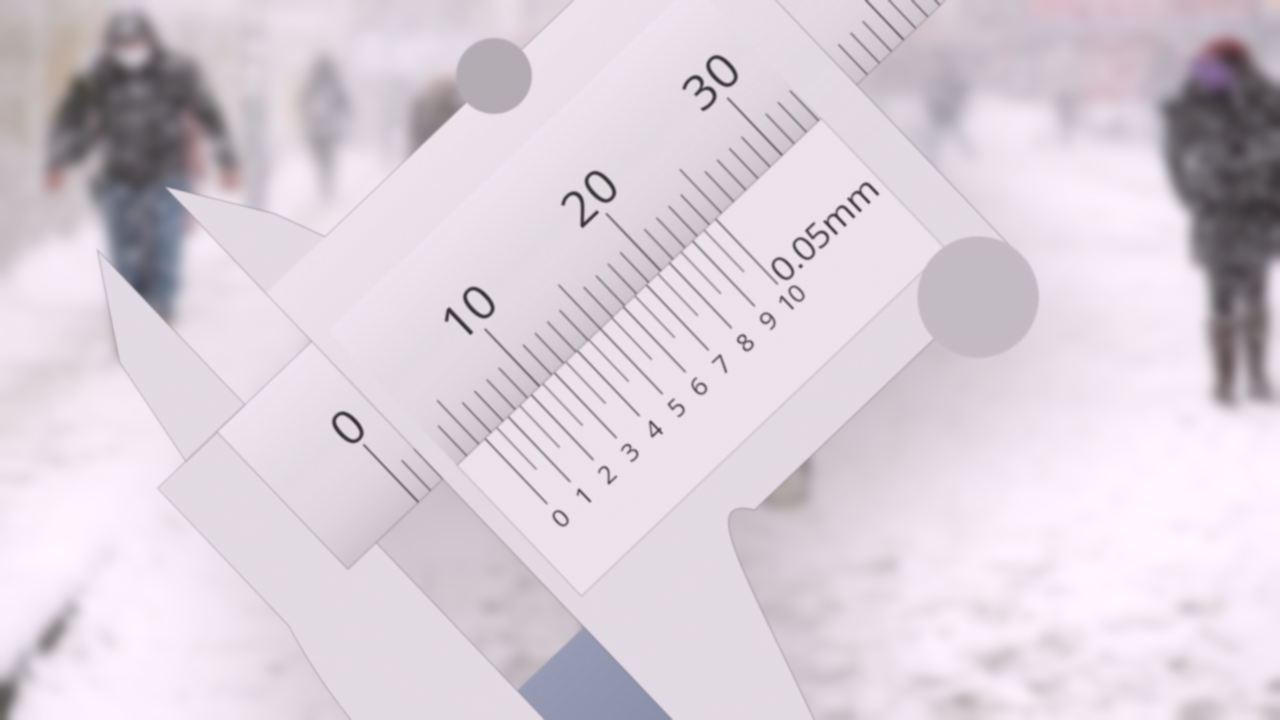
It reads 5.5 mm
